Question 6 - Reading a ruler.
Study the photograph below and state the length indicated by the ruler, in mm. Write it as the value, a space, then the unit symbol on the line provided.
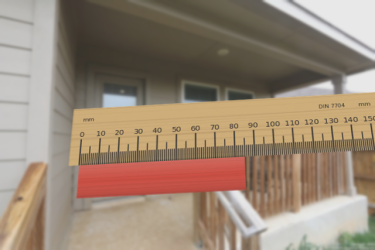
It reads 85 mm
